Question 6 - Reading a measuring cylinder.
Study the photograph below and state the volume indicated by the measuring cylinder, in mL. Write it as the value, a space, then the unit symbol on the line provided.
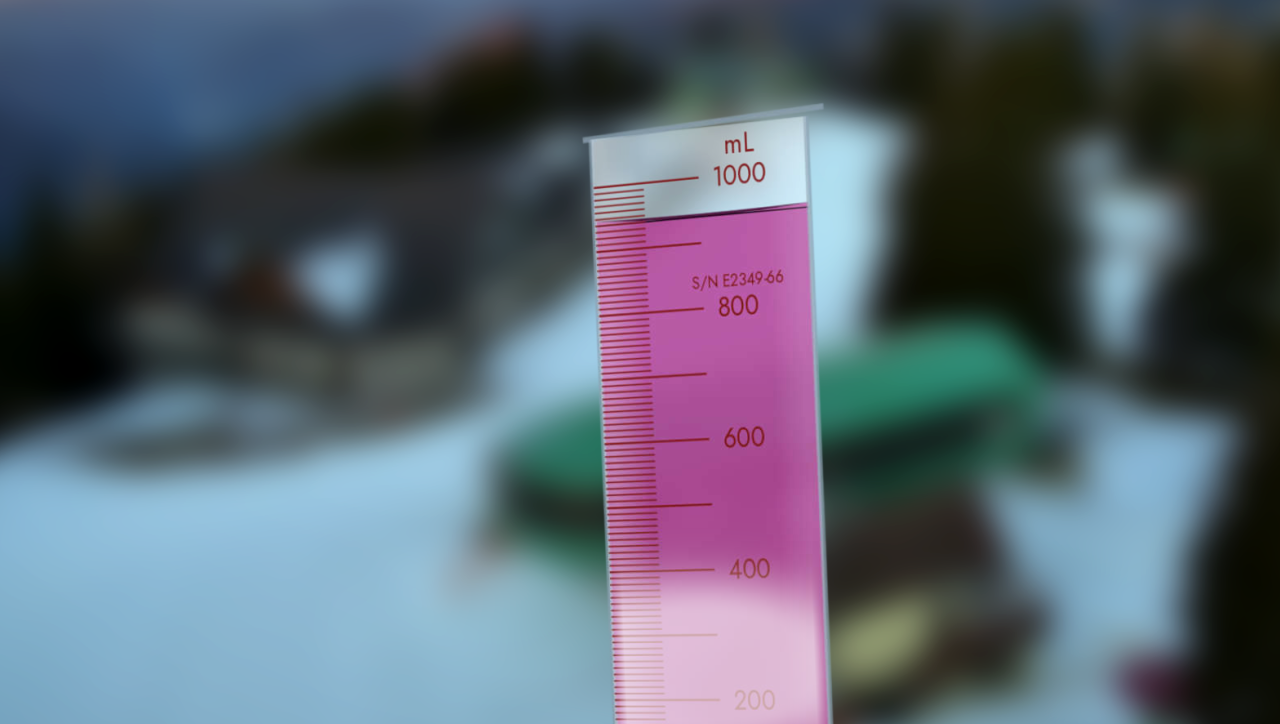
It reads 940 mL
